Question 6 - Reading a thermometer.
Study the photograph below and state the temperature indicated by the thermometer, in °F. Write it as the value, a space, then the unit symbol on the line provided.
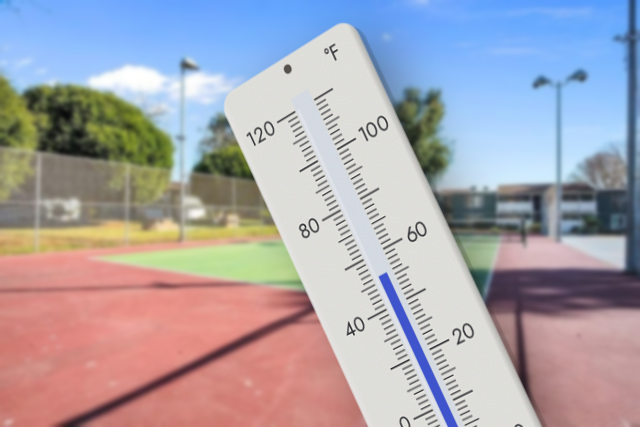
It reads 52 °F
